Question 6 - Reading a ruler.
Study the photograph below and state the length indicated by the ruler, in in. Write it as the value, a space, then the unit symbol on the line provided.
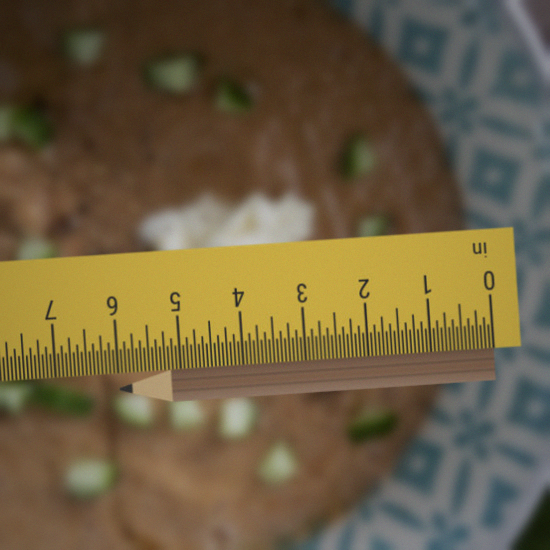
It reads 6 in
